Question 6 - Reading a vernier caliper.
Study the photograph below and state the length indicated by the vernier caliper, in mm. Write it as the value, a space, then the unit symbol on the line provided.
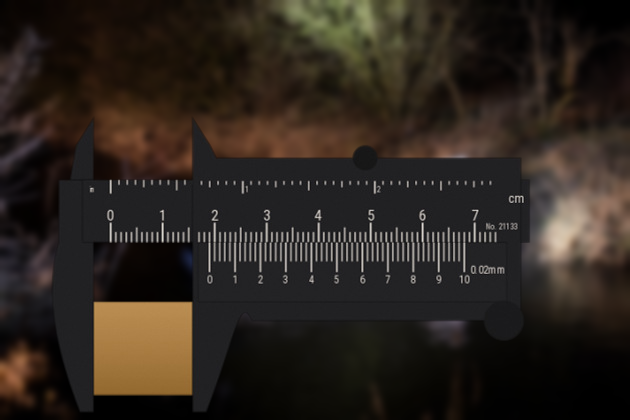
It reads 19.0 mm
